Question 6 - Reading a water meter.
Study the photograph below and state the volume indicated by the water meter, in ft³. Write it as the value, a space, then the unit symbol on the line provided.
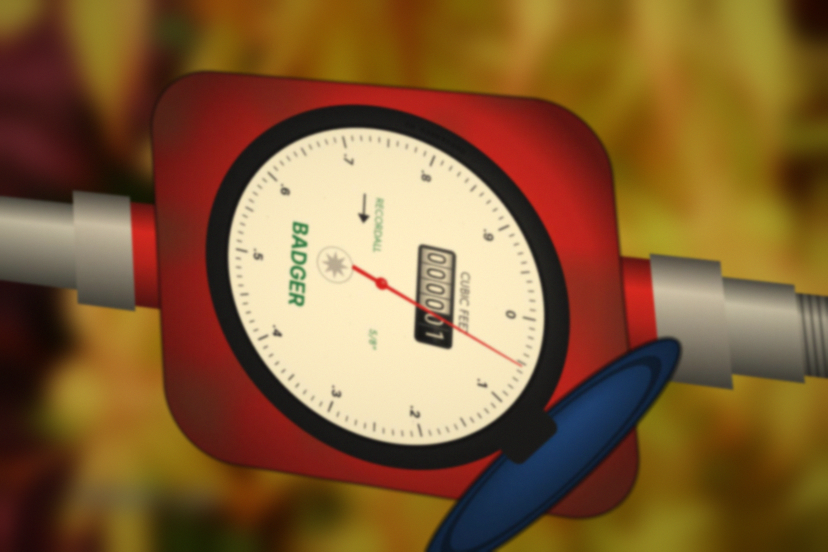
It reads 1.05 ft³
